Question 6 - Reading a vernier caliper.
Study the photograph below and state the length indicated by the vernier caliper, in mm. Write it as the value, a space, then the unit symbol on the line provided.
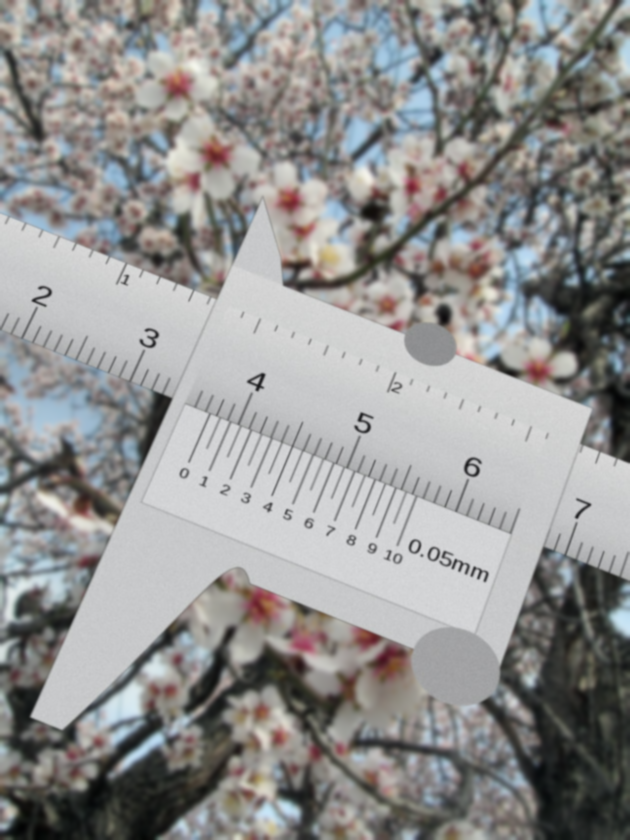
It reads 37.4 mm
